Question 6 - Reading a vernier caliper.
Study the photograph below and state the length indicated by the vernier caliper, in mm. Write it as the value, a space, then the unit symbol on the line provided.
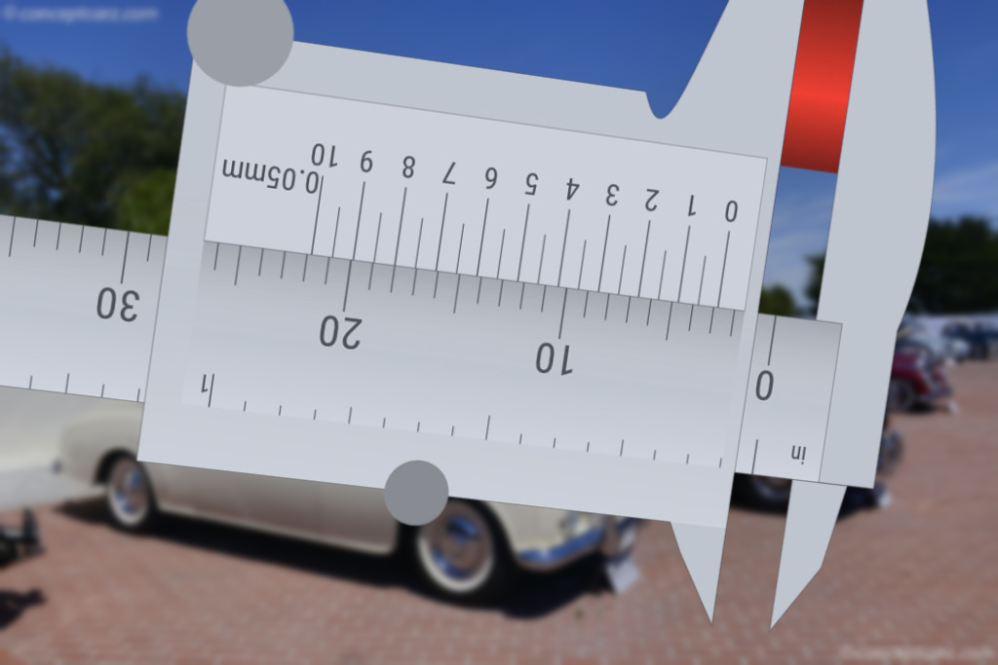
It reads 2.8 mm
